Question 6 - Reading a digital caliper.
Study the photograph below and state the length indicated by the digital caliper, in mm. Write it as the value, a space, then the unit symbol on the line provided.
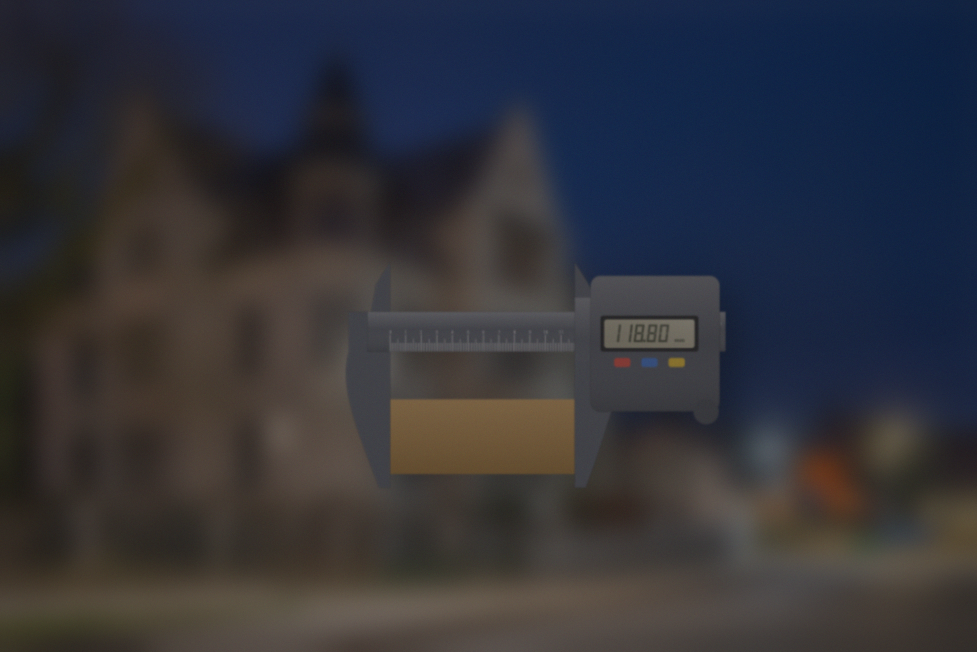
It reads 118.80 mm
